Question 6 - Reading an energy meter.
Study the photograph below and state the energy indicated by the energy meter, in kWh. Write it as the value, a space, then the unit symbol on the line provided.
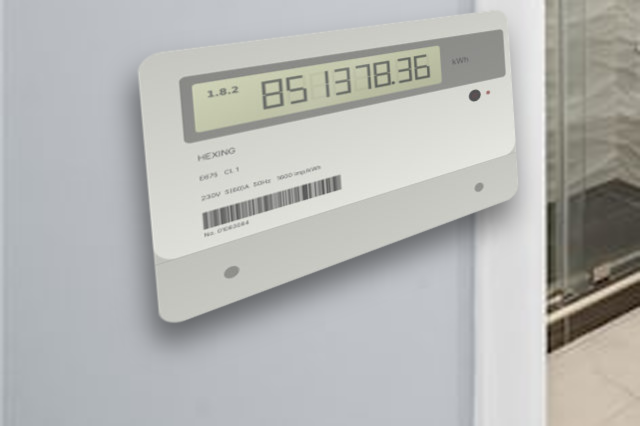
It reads 851378.36 kWh
